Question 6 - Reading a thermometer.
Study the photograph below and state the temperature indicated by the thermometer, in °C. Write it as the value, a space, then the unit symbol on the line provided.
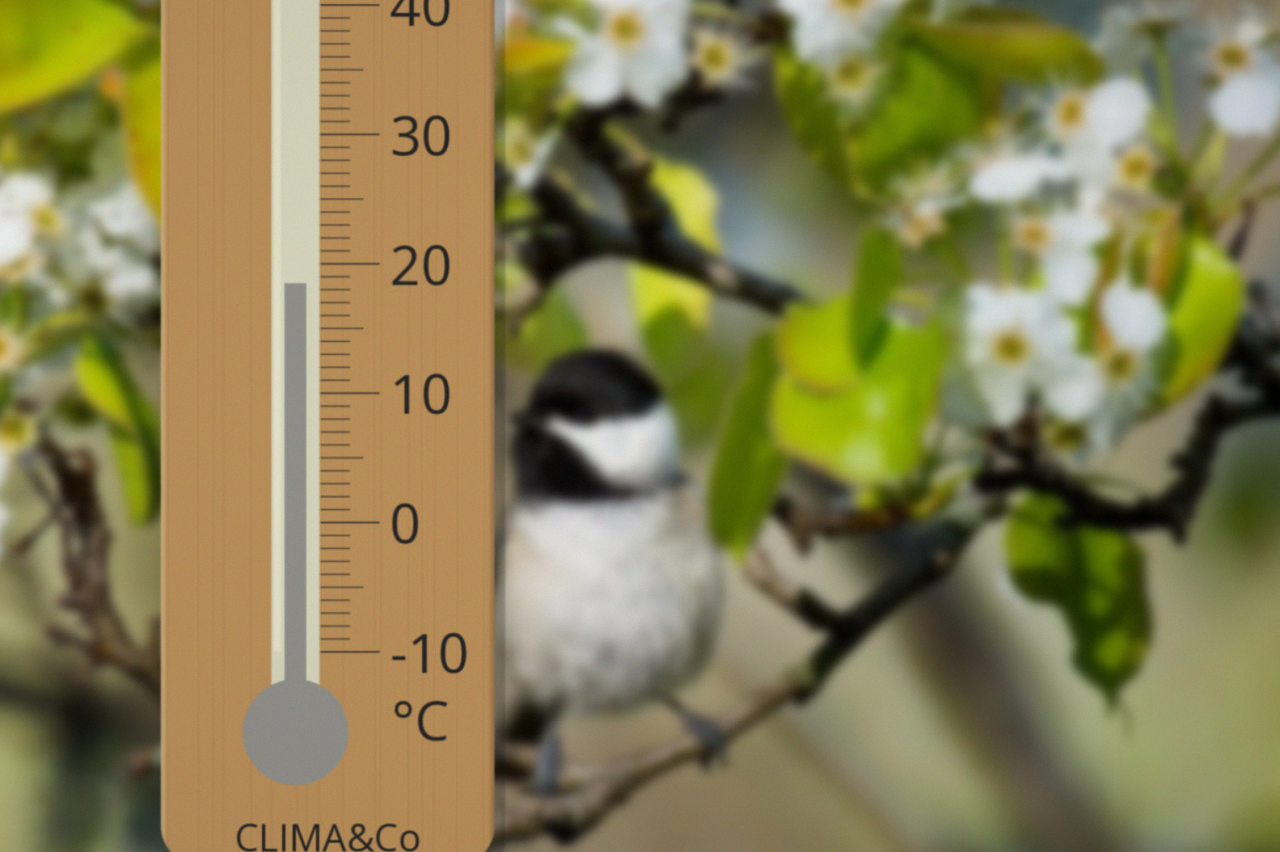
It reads 18.5 °C
